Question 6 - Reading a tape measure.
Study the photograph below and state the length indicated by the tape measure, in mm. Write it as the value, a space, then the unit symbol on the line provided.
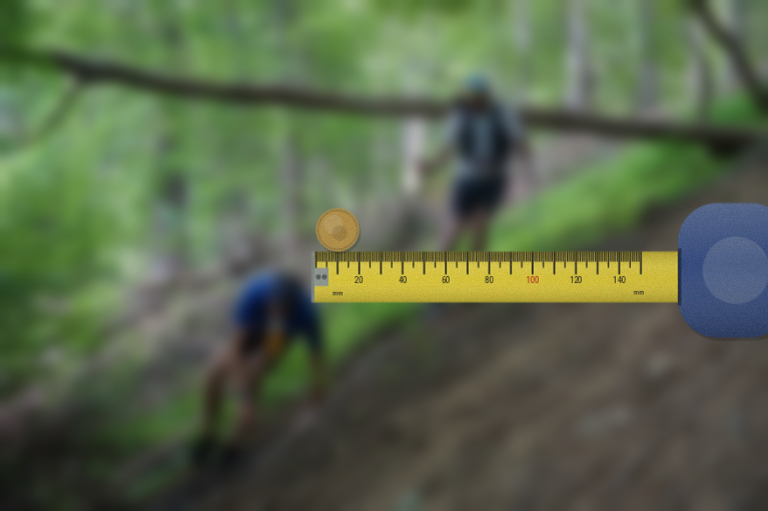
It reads 20 mm
